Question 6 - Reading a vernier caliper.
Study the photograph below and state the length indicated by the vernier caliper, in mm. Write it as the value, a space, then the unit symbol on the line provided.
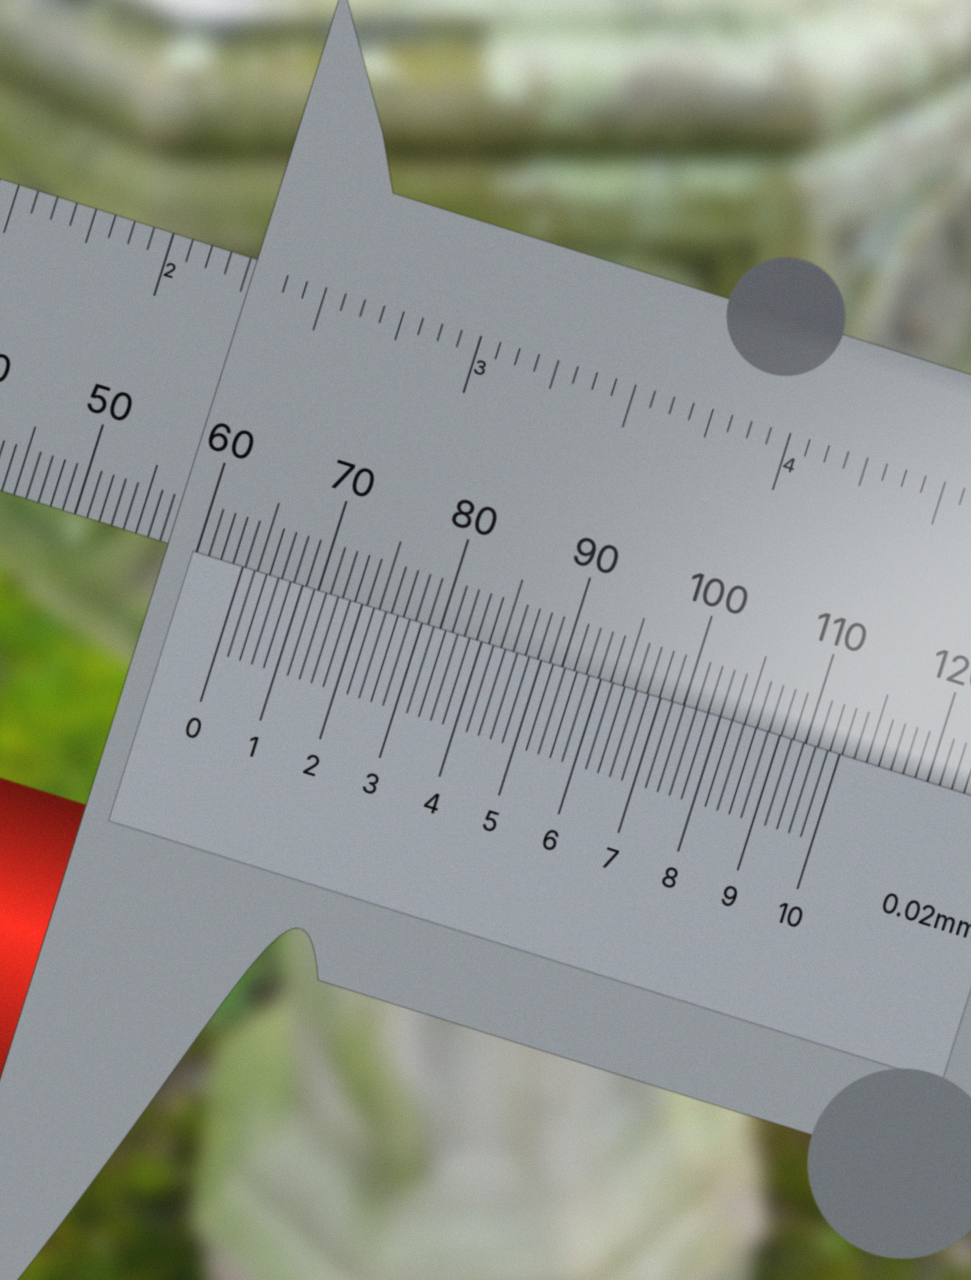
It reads 63.8 mm
